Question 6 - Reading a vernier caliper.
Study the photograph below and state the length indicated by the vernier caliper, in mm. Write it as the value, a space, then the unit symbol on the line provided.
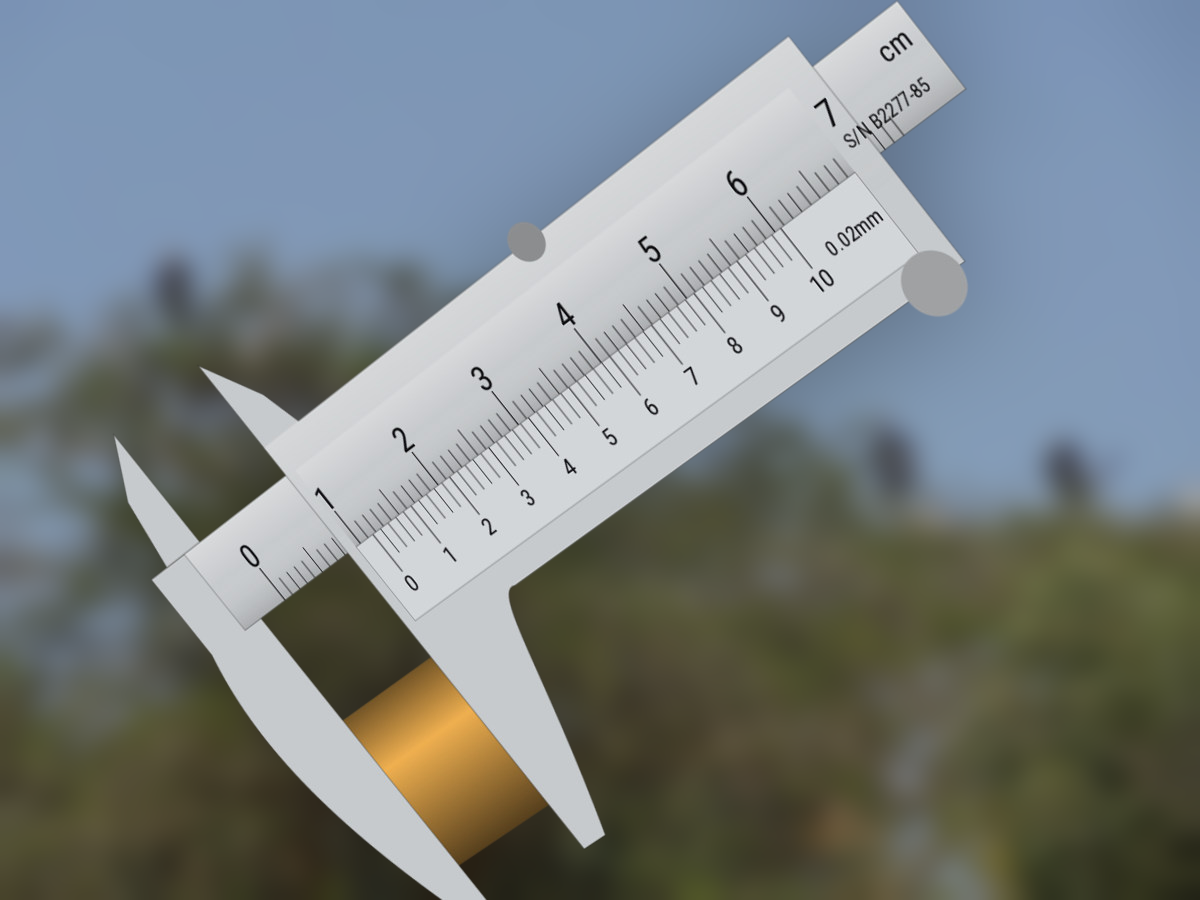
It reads 11.6 mm
